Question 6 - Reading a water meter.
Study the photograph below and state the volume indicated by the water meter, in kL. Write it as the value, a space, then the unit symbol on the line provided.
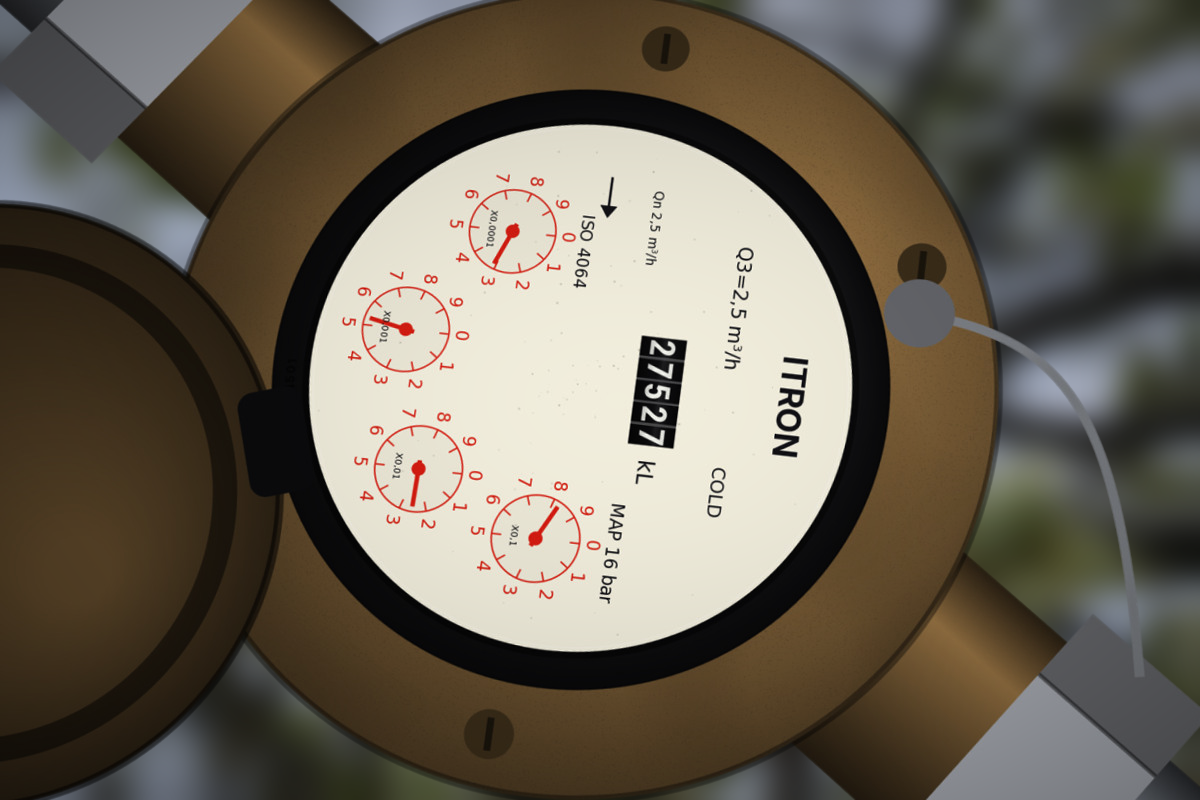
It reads 27527.8253 kL
